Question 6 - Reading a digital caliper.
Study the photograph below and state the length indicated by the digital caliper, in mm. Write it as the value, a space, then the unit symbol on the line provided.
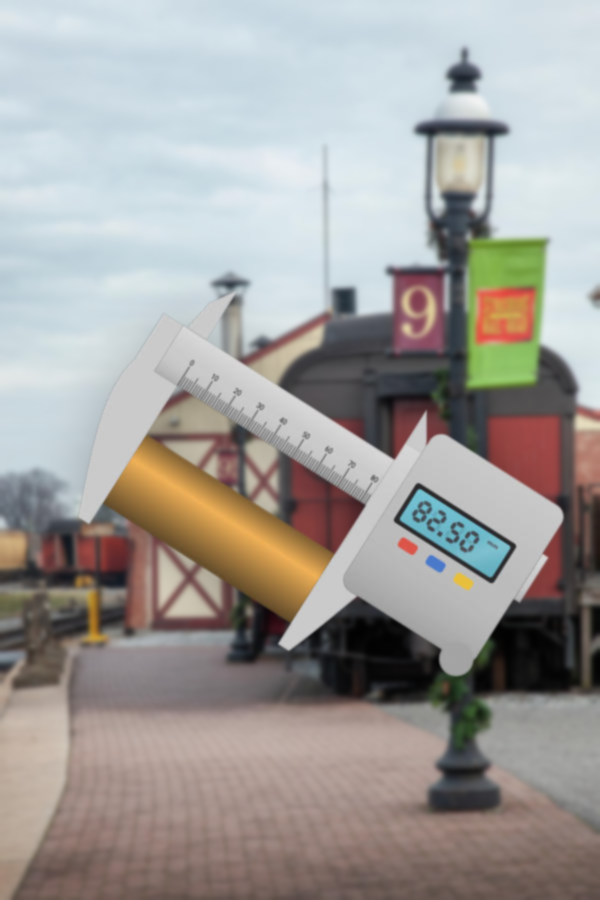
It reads 82.50 mm
